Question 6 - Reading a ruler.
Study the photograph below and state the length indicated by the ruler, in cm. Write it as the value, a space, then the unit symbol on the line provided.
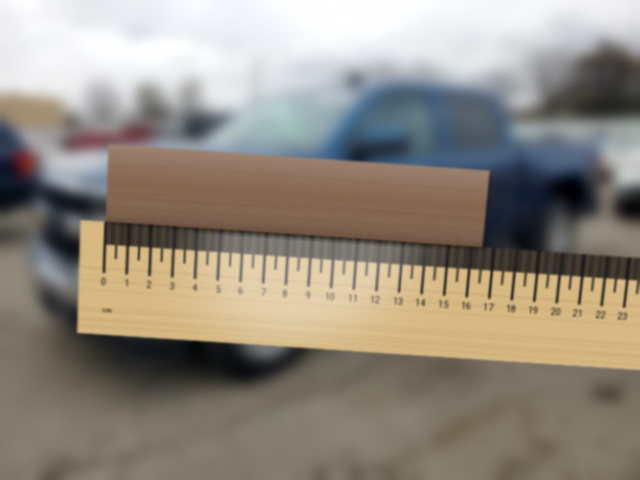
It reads 16.5 cm
